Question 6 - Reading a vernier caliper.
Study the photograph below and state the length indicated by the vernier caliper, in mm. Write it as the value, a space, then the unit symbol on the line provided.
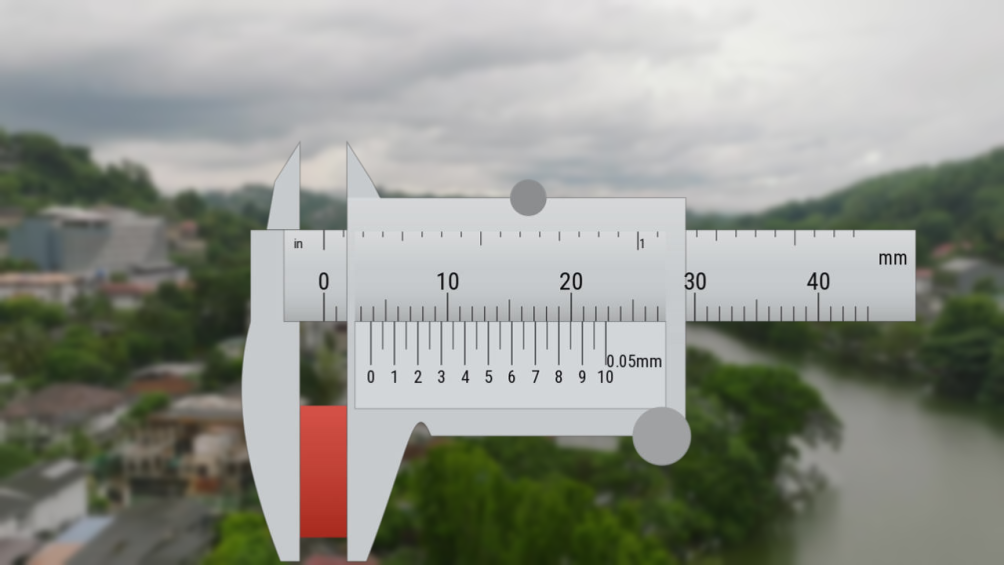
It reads 3.8 mm
